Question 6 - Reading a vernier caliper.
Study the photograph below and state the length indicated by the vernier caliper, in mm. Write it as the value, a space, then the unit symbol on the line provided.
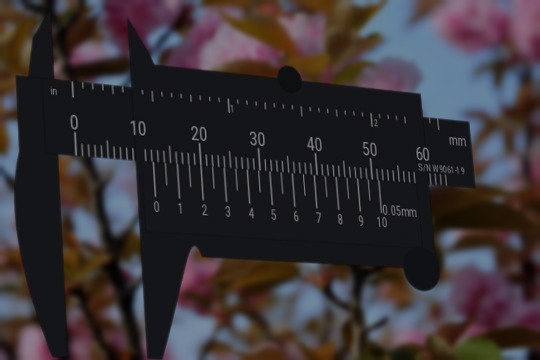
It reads 12.2 mm
